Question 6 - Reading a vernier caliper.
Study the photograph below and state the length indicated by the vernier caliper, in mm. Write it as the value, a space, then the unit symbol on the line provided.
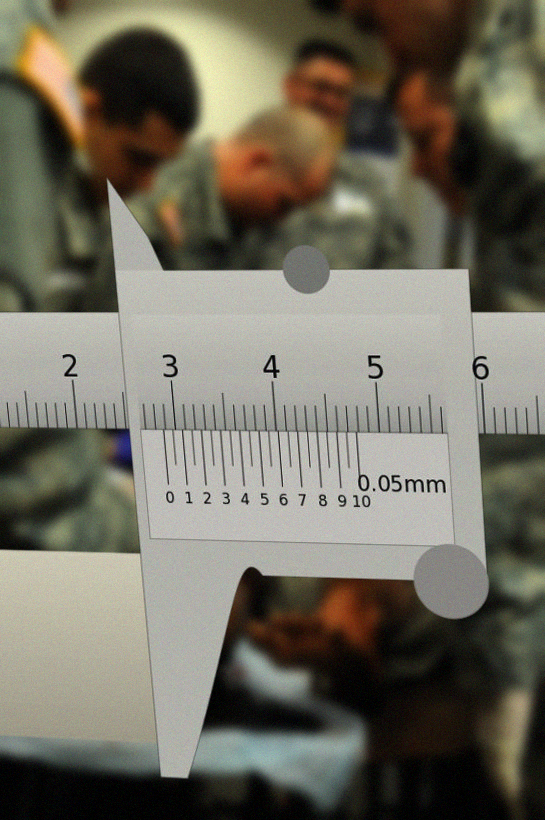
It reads 28.8 mm
